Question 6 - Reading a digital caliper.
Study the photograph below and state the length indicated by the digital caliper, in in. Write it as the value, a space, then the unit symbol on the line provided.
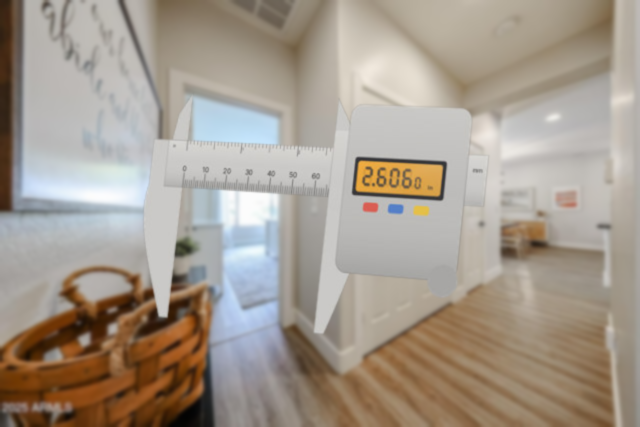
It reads 2.6060 in
